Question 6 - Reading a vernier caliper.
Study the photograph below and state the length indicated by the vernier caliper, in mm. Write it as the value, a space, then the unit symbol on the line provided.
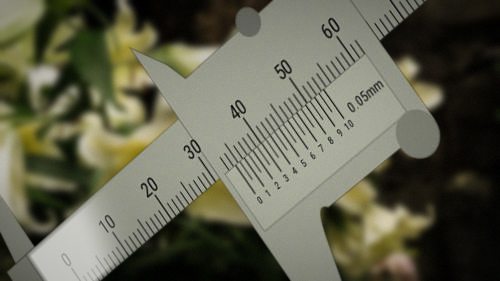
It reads 34.4 mm
